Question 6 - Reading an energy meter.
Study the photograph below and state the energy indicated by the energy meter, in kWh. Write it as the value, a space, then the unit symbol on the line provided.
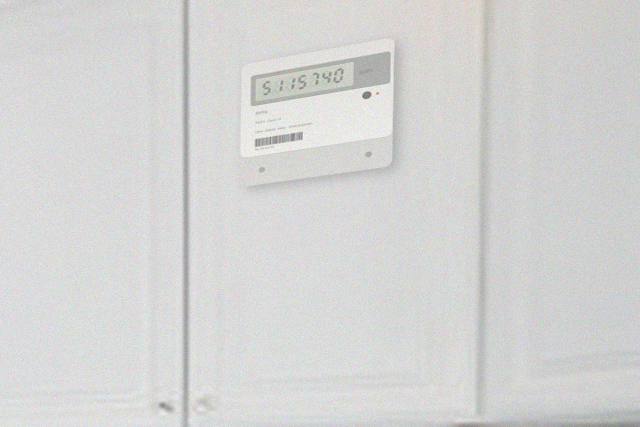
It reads 5115740 kWh
